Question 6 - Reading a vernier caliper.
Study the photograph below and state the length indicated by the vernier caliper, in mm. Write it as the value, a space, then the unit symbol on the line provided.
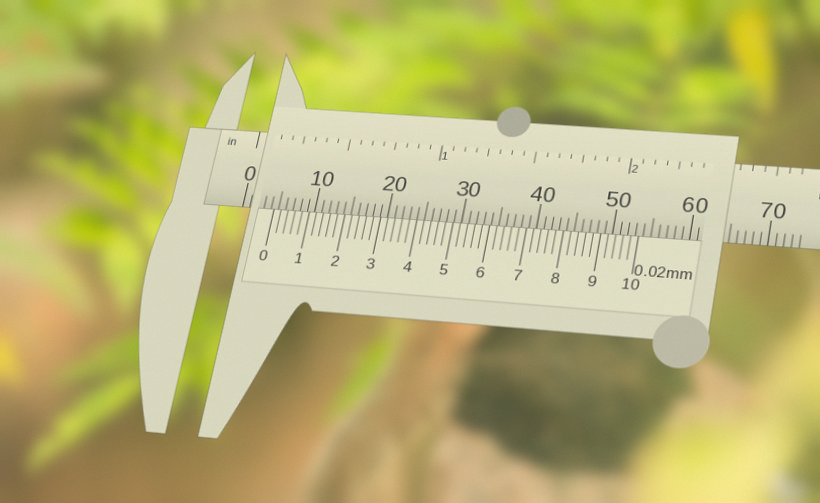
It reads 4.4 mm
